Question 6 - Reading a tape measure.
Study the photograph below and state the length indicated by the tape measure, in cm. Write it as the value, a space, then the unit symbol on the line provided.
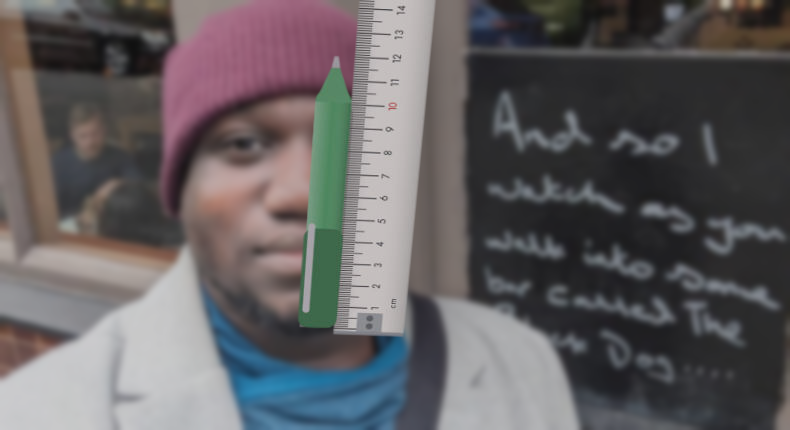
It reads 12 cm
